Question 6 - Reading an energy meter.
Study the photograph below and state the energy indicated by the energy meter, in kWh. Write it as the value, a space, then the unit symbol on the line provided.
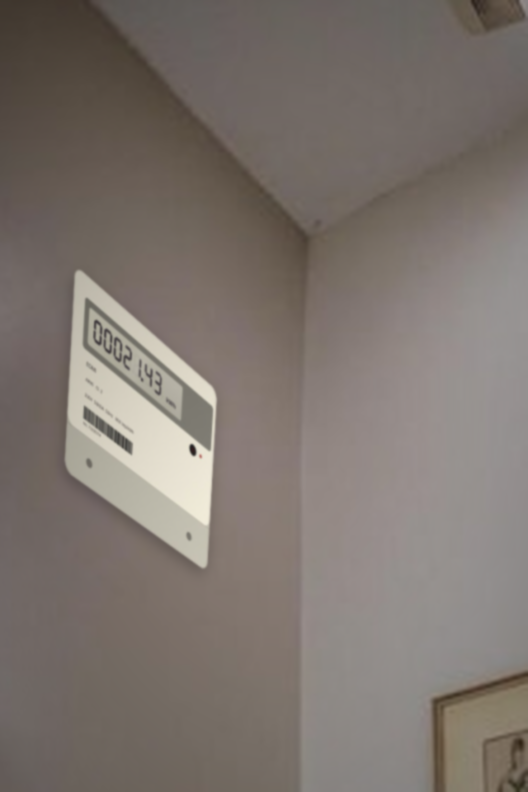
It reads 21.43 kWh
